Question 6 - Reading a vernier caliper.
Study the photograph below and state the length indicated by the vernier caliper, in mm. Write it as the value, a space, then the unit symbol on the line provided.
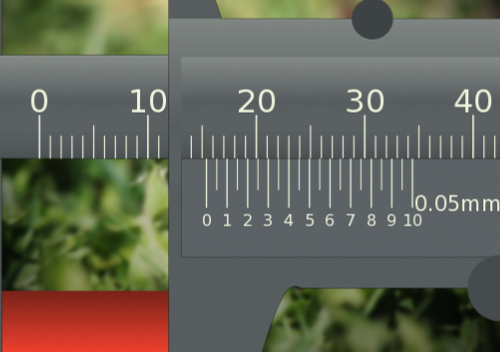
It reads 15.4 mm
